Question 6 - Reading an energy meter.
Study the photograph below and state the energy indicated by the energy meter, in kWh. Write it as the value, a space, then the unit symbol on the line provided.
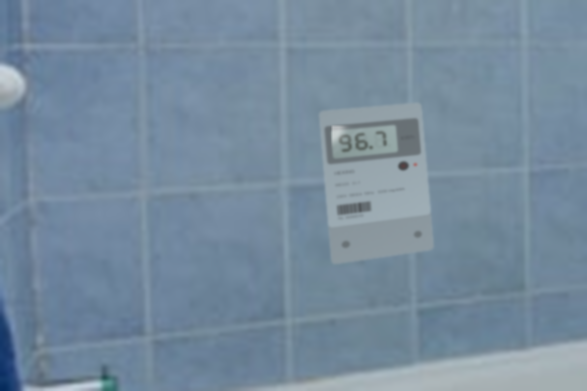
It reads 96.7 kWh
